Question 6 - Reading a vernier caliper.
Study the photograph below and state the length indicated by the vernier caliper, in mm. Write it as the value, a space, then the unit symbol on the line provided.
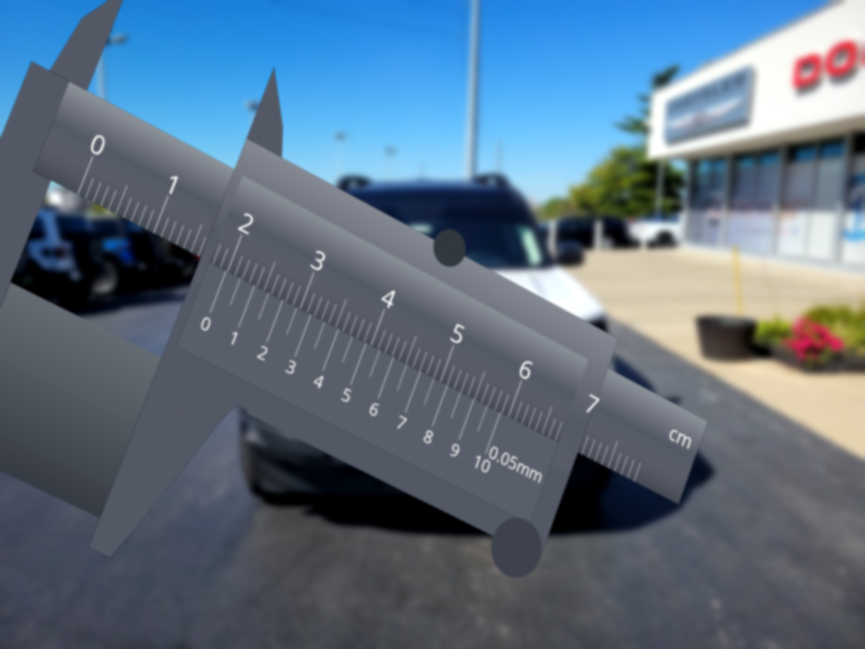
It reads 19.8 mm
